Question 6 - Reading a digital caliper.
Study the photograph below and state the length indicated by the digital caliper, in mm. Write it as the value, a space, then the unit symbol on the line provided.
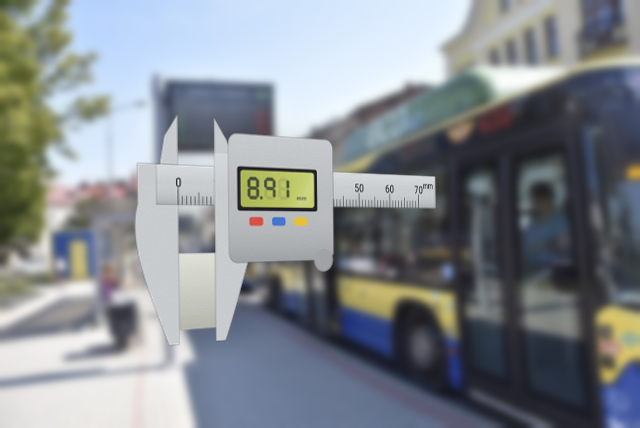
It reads 8.91 mm
